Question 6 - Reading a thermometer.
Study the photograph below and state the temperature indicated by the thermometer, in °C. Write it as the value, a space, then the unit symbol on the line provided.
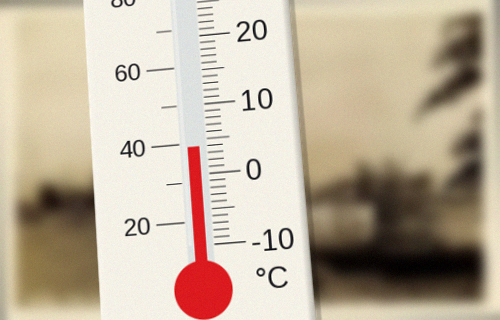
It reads 4 °C
